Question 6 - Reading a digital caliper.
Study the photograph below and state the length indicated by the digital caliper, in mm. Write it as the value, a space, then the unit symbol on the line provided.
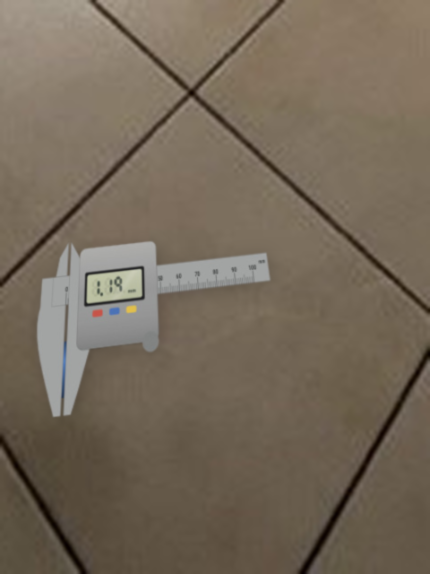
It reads 1.19 mm
